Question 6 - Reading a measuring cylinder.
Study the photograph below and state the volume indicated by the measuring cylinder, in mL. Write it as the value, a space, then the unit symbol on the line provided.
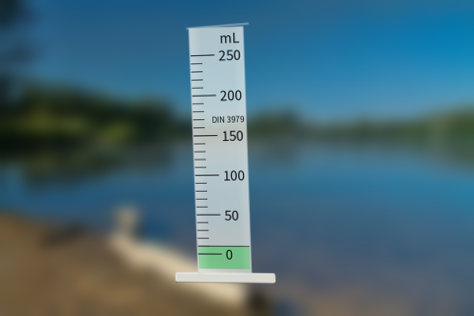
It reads 10 mL
